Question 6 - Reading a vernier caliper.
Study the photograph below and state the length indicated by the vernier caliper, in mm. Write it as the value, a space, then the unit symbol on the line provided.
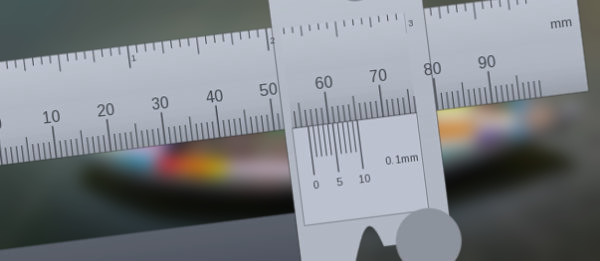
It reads 56.2 mm
